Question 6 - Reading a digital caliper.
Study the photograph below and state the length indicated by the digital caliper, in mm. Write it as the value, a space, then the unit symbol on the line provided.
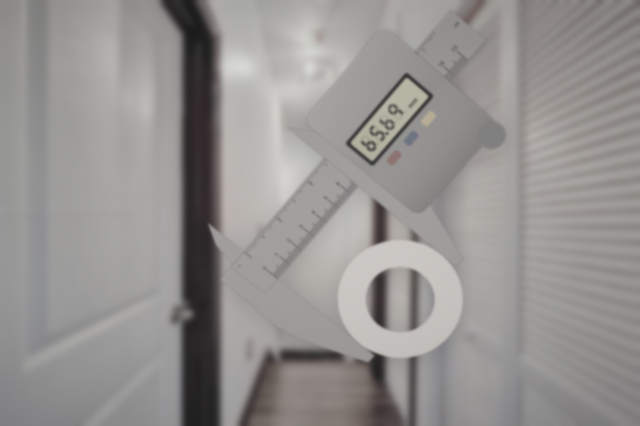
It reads 65.69 mm
